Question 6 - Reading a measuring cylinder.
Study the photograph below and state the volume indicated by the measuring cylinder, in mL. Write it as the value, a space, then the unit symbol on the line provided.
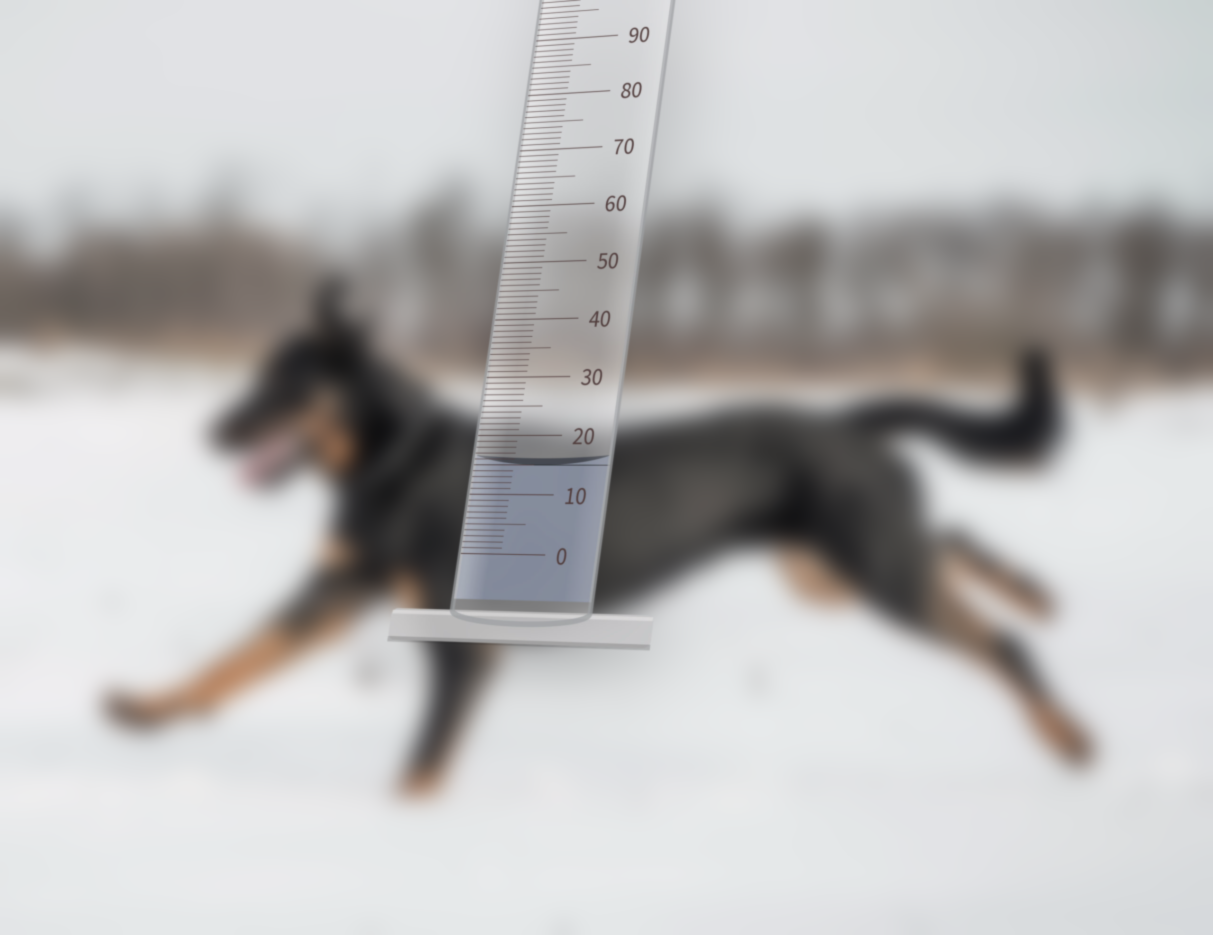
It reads 15 mL
